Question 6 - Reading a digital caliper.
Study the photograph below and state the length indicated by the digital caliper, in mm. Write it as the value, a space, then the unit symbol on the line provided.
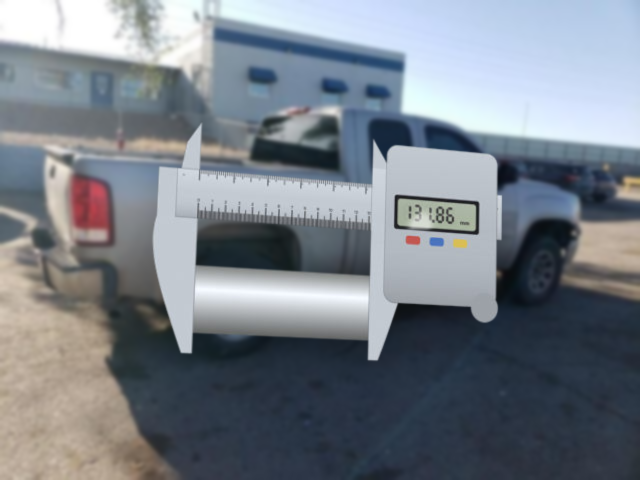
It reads 131.86 mm
